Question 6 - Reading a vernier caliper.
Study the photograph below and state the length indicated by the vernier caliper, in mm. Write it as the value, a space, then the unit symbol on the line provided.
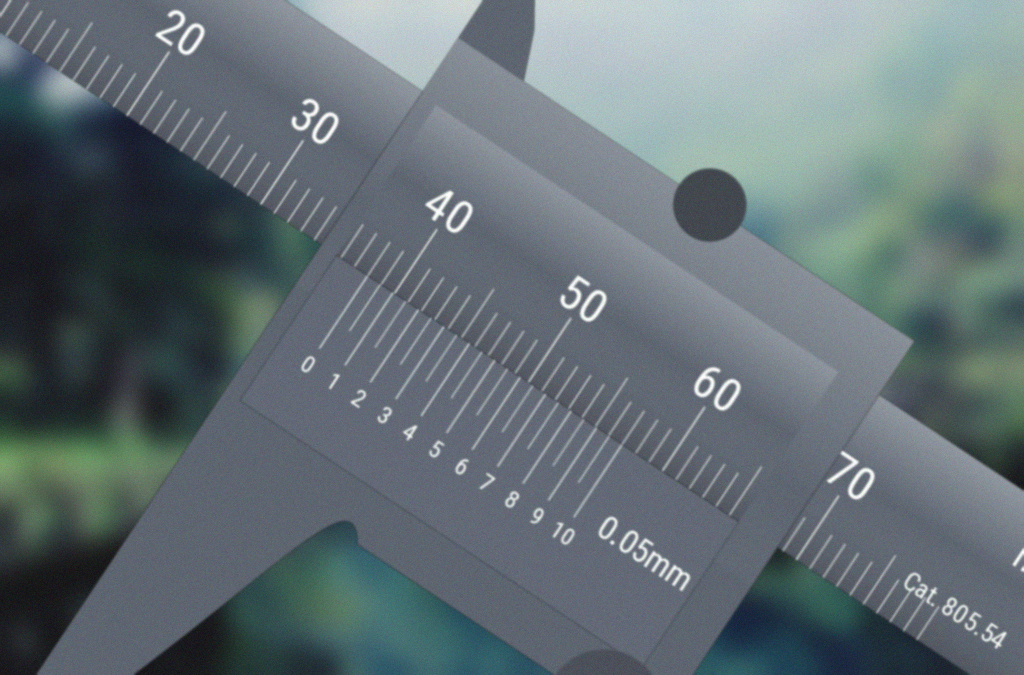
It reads 38.0 mm
